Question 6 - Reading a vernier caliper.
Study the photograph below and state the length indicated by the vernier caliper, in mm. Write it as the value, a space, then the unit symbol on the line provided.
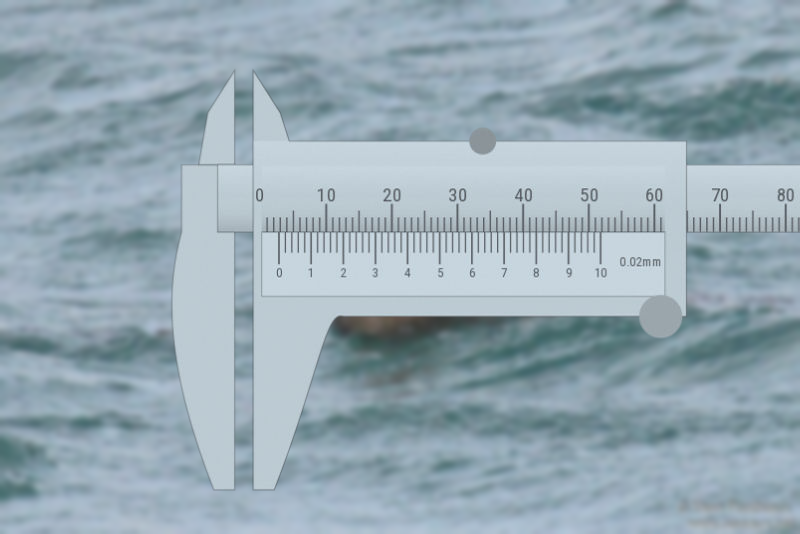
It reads 2.8 mm
